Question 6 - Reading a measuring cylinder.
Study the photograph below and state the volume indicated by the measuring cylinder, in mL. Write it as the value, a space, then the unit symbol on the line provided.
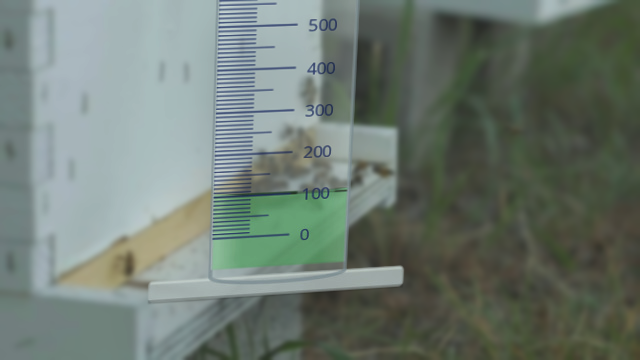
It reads 100 mL
